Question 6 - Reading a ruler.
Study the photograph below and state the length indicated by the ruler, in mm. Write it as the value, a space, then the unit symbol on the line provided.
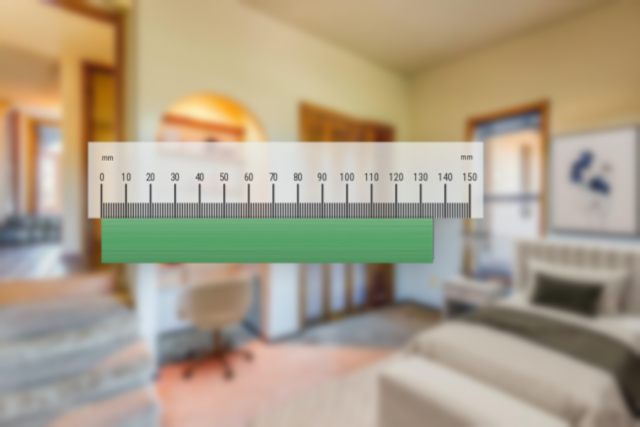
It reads 135 mm
